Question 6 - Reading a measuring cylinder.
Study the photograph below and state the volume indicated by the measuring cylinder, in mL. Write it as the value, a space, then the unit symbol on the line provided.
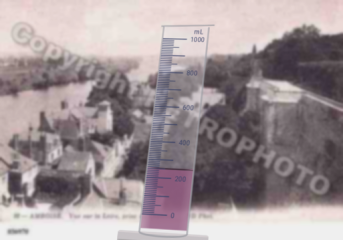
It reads 250 mL
